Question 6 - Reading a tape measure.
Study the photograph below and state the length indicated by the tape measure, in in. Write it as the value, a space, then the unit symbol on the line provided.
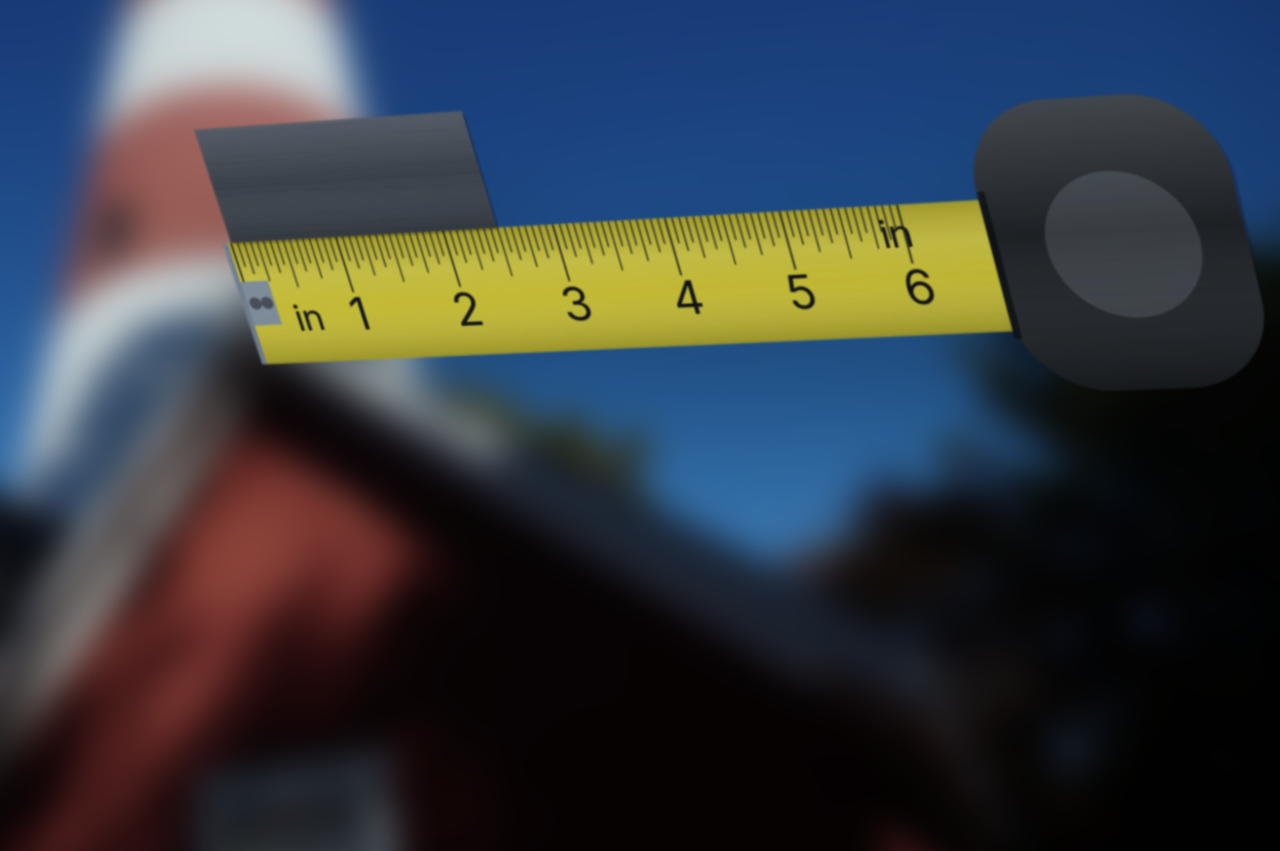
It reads 2.5 in
